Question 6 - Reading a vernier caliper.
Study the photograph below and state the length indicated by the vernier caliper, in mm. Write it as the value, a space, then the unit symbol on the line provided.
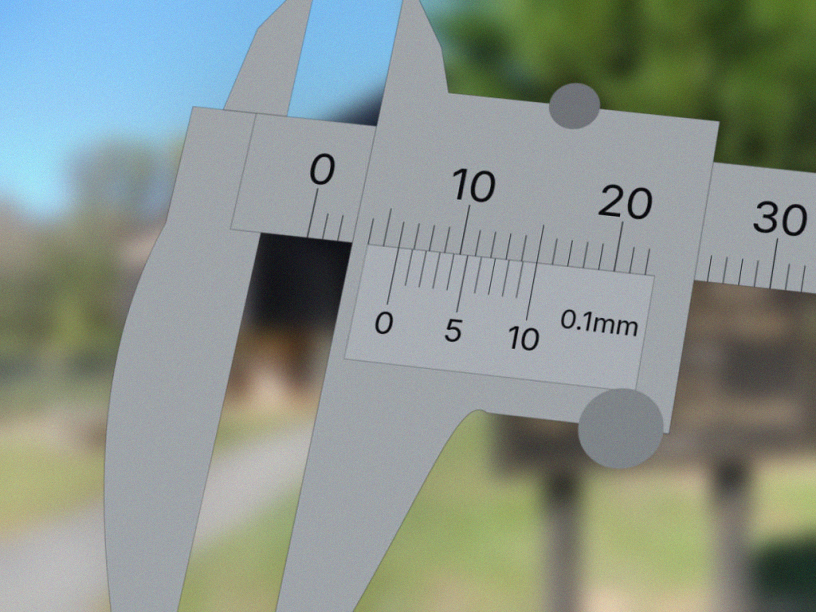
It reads 6.0 mm
